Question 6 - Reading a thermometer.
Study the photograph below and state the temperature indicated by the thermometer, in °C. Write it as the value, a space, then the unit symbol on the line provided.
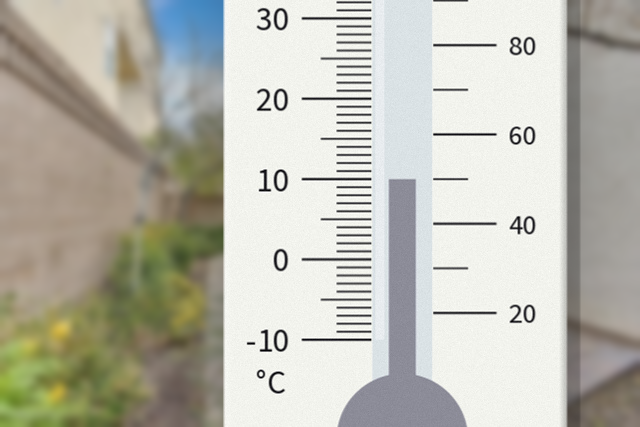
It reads 10 °C
